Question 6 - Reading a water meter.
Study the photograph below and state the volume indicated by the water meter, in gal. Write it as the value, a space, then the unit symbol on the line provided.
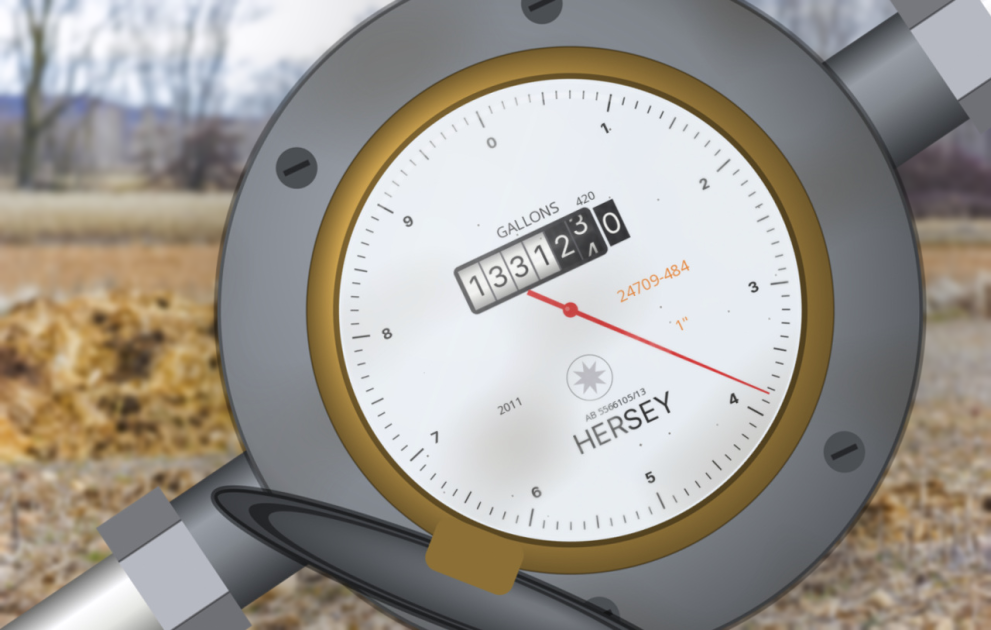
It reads 1331233.8 gal
